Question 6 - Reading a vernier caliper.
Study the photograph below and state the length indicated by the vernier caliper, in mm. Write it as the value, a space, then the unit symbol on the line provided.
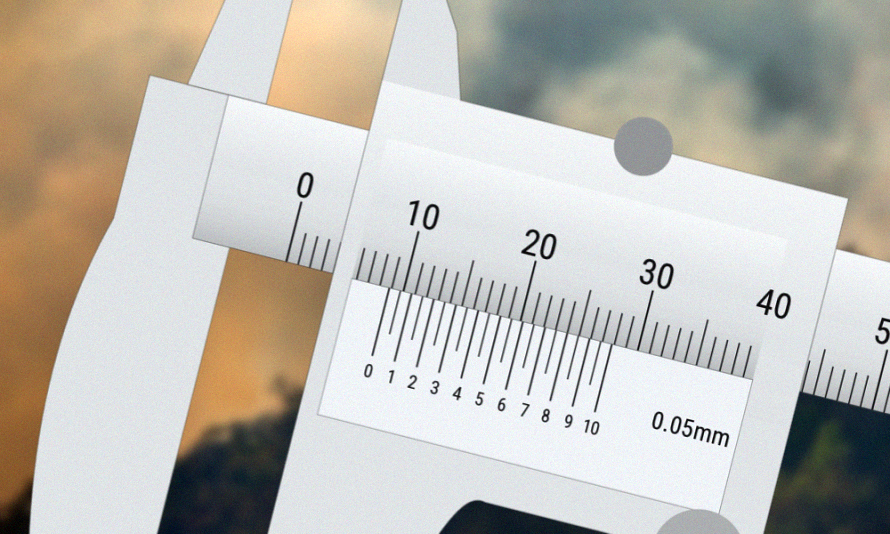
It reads 8.8 mm
